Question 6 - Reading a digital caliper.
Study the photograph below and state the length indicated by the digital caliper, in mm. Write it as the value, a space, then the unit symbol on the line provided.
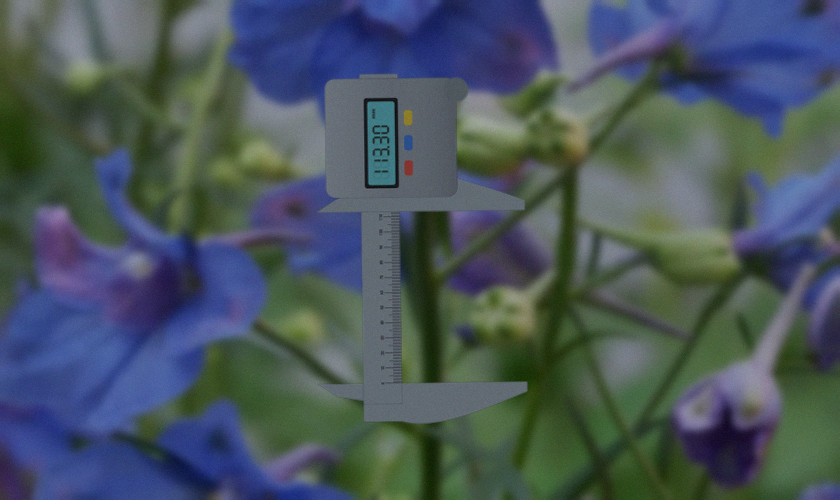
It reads 113.30 mm
